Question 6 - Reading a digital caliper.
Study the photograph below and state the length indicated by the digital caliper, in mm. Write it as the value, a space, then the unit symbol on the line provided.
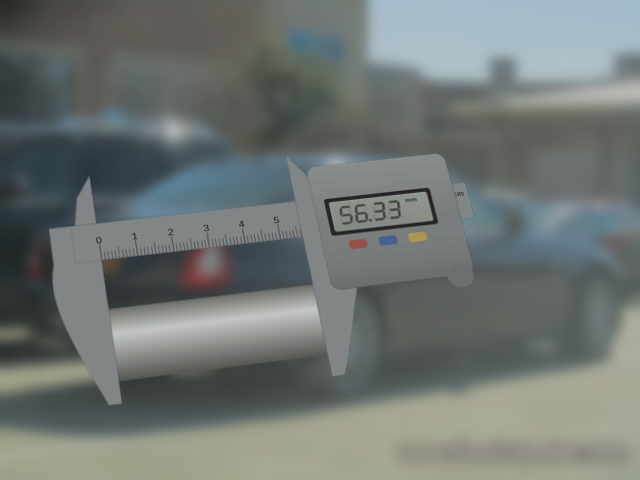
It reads 56.33 mm
